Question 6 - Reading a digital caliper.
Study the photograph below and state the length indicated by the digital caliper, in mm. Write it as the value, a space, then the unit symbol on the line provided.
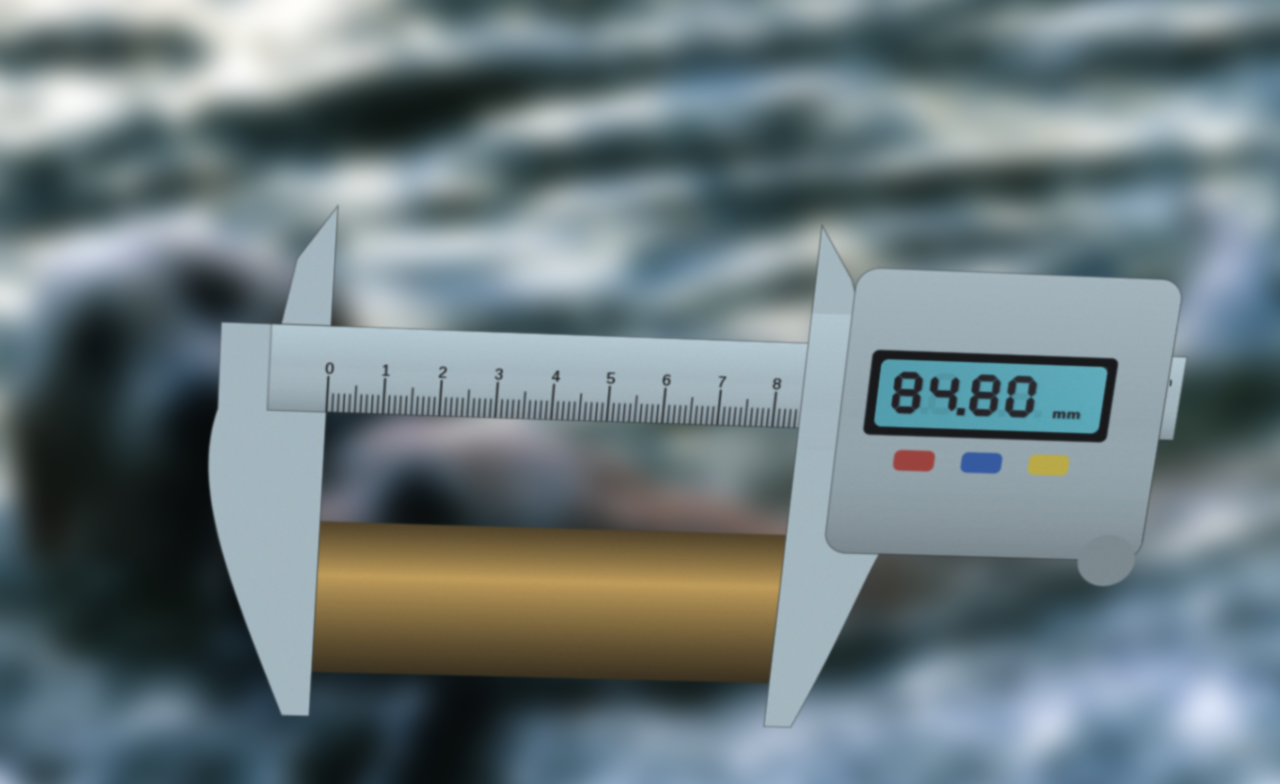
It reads 84.80 mm
